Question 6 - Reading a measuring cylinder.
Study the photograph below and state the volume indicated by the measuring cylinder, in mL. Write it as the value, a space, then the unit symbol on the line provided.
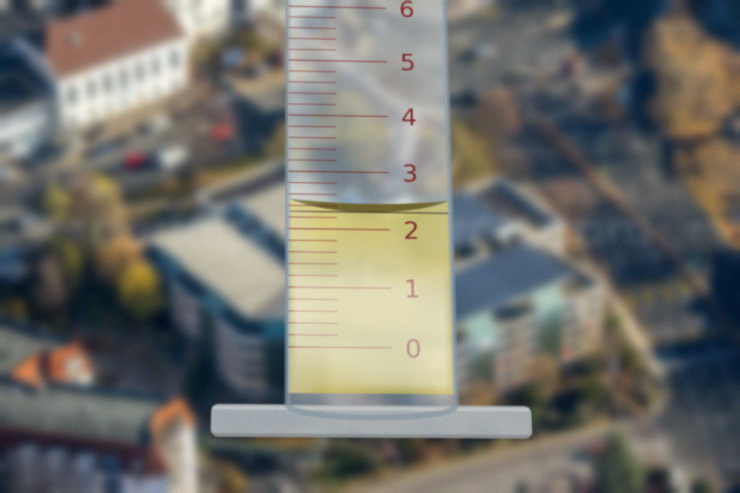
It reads 2.3 mL
